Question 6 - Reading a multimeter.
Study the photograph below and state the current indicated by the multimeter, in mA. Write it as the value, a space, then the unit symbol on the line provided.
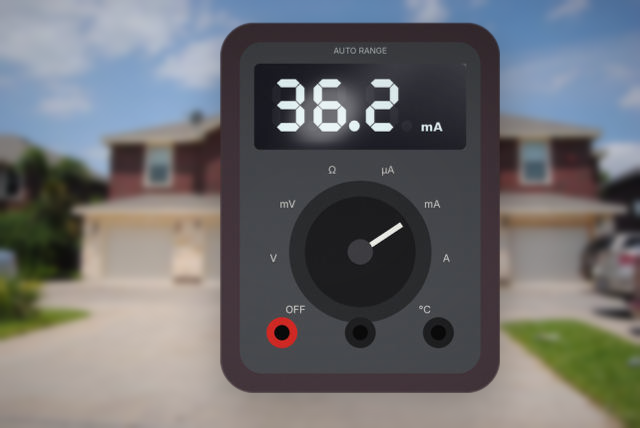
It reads 36.2 mA
